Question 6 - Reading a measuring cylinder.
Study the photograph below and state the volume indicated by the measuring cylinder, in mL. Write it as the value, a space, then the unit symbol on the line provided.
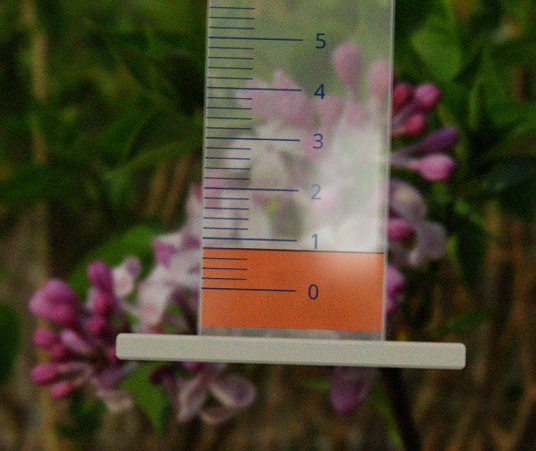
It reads 0.8 mL
